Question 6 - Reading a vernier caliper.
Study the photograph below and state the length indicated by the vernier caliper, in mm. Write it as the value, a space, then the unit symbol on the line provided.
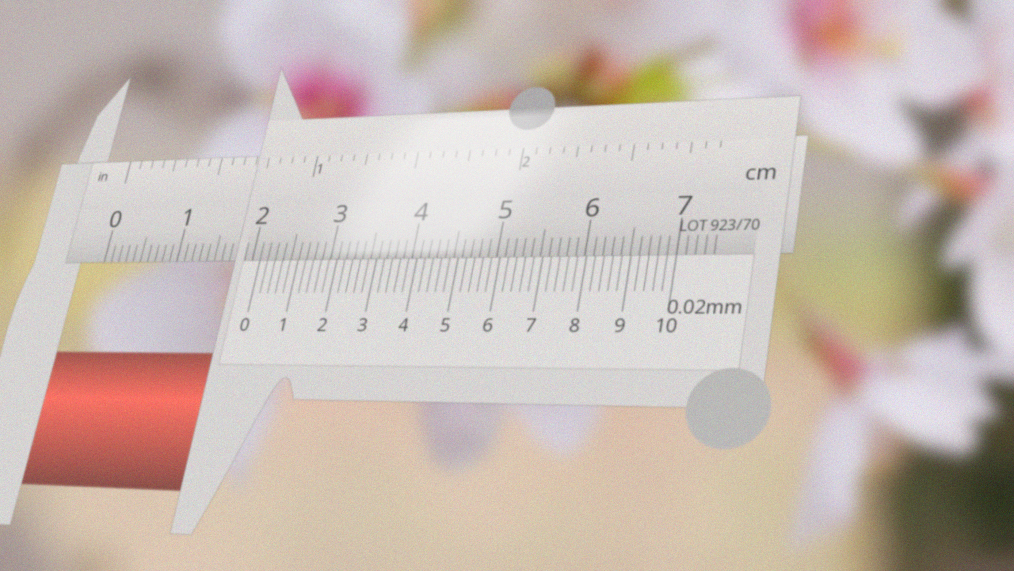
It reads 21.0 mm
